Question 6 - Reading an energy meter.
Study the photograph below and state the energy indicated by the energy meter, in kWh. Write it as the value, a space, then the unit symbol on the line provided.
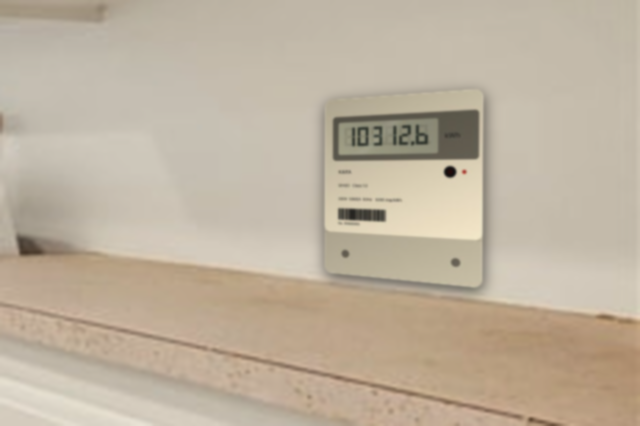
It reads 10312.6 kWh
